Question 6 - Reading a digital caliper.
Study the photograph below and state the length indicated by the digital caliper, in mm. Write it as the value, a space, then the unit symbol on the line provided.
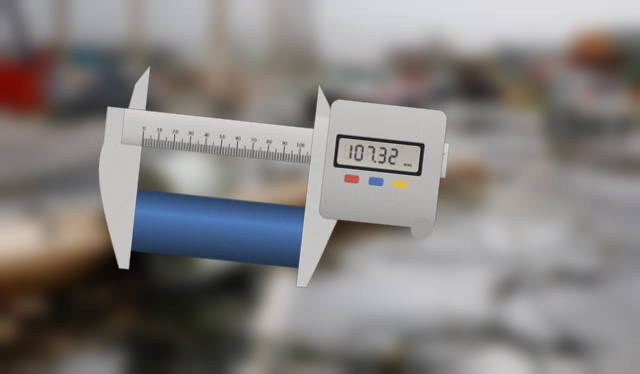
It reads 107.32 mm
